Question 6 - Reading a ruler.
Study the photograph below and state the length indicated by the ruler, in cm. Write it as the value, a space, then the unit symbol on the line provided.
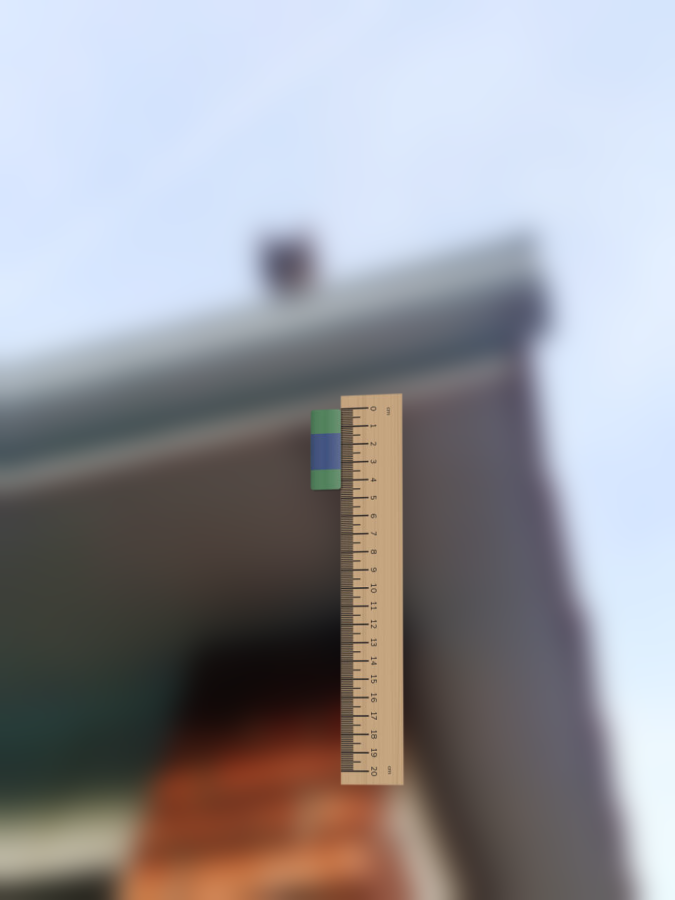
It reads 4.5 cm
